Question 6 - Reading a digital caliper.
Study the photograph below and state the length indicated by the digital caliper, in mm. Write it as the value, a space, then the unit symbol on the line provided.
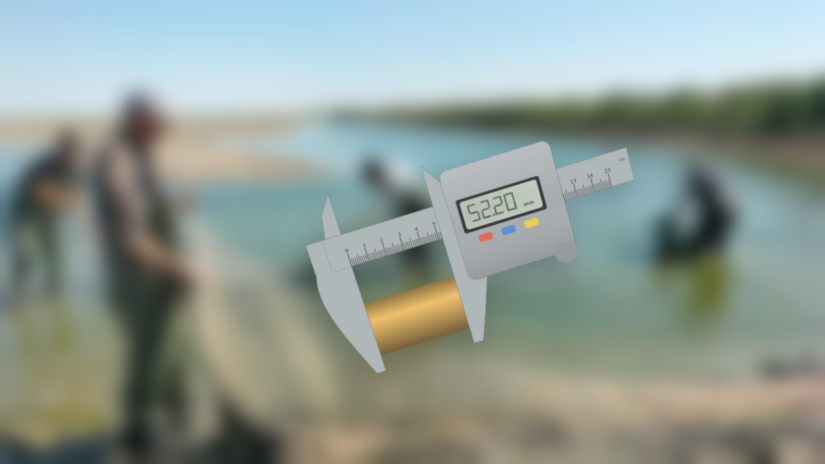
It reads 52.20 mm
